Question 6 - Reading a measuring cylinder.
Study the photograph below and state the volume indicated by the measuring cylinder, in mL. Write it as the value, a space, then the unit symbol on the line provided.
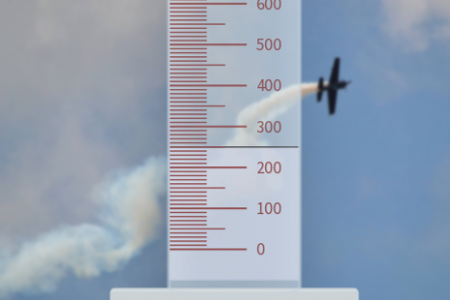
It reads 250 mL
